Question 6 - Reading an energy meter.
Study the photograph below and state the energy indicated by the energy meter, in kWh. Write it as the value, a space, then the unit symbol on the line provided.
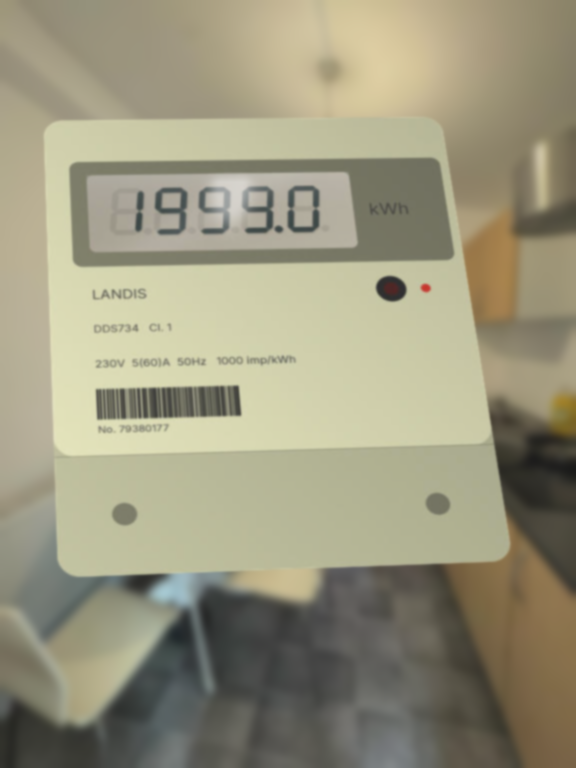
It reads 1999.0 kWh
